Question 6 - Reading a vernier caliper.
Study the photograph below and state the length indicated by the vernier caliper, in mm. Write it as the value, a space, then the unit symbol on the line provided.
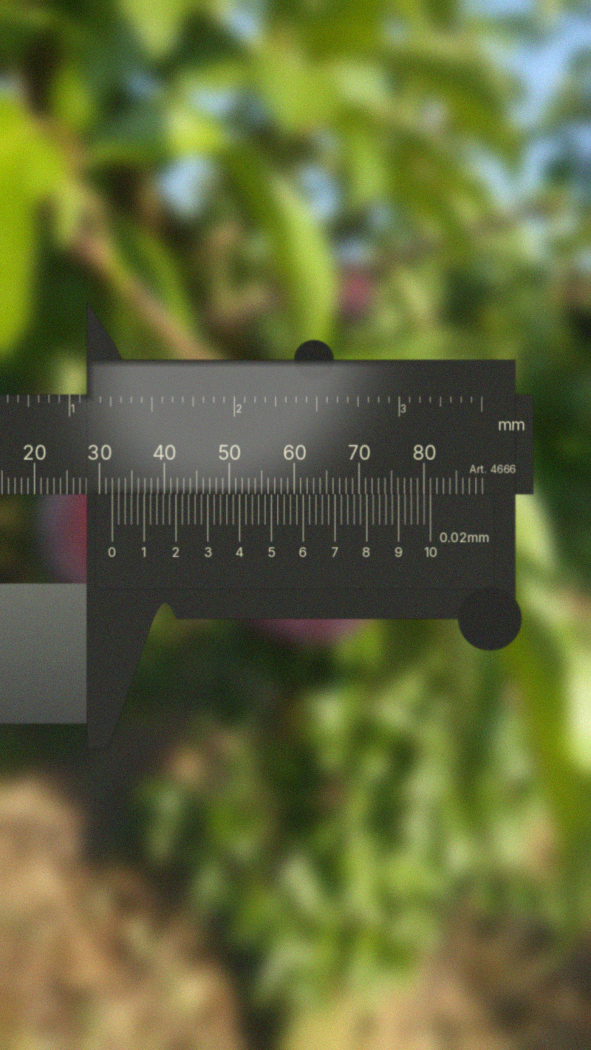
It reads 32.0 mm
